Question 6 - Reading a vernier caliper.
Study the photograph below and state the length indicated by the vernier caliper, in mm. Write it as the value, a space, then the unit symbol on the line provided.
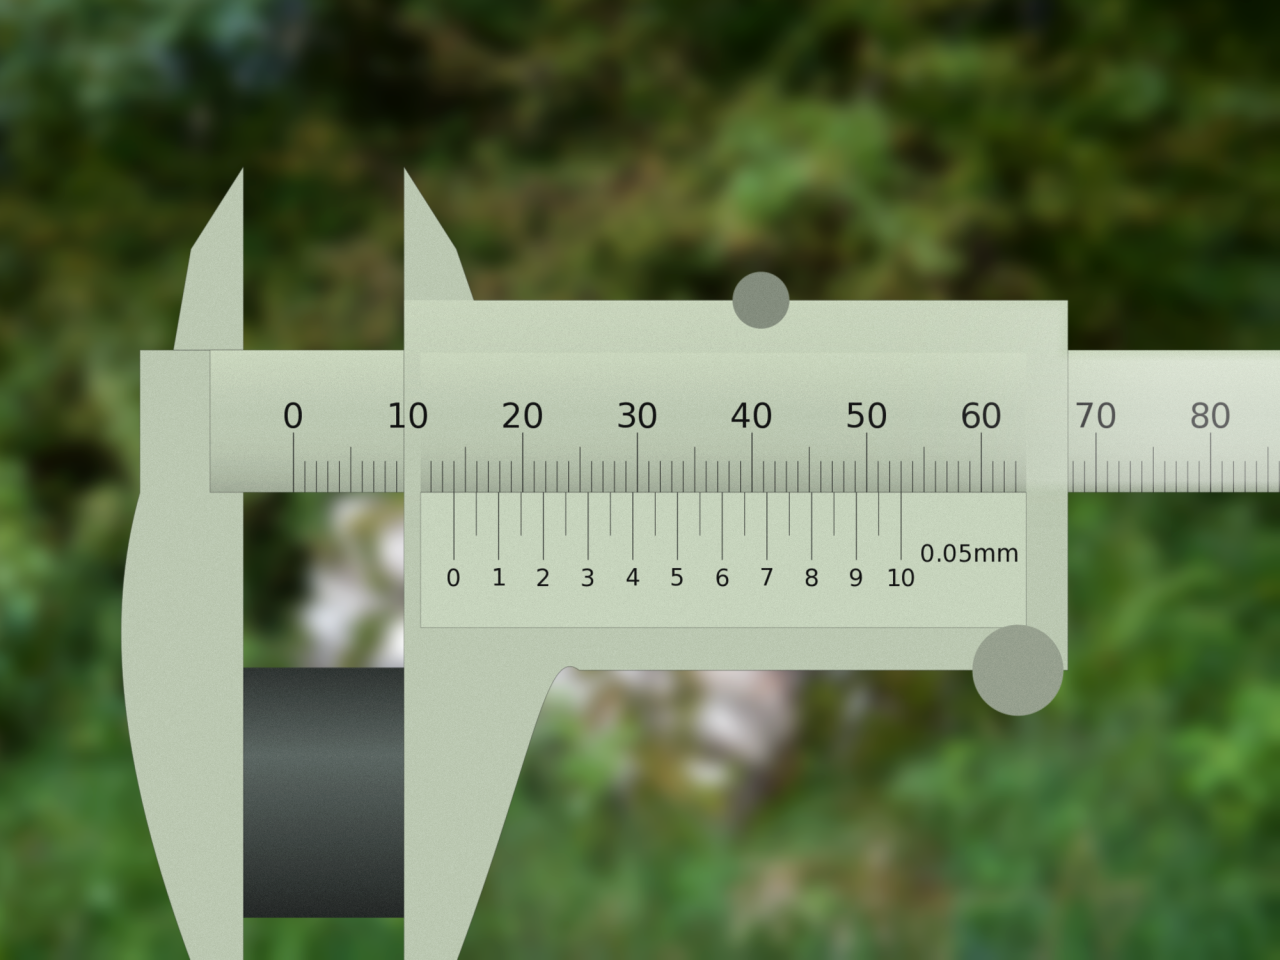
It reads 14.0 mm
